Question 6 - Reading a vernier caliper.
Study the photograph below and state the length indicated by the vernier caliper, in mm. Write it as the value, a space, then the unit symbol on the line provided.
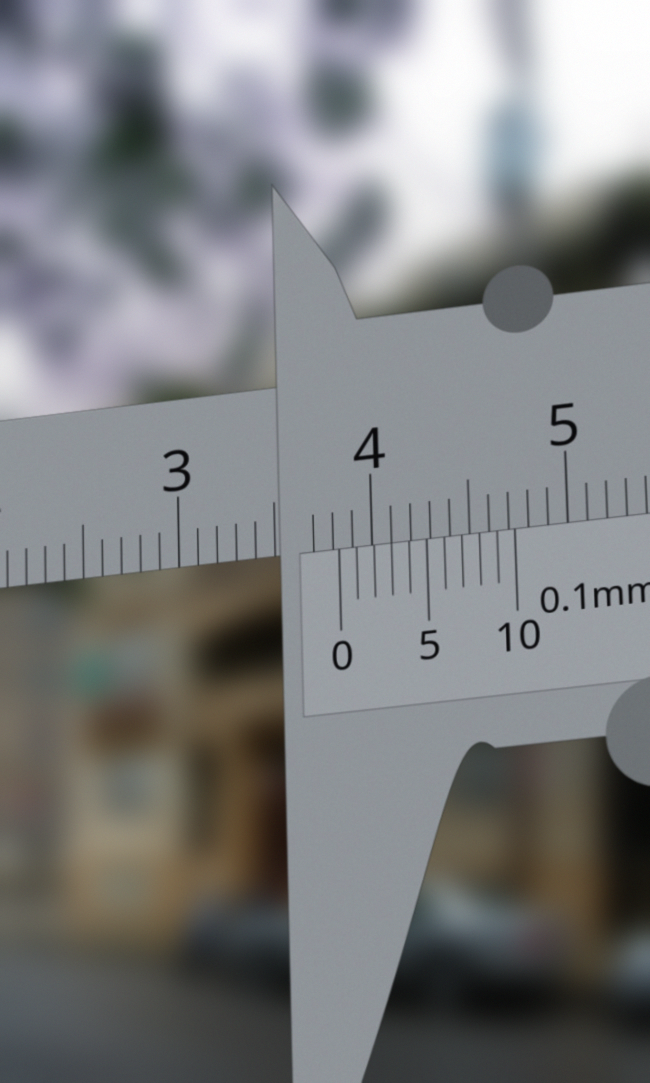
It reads 38.3 mm
